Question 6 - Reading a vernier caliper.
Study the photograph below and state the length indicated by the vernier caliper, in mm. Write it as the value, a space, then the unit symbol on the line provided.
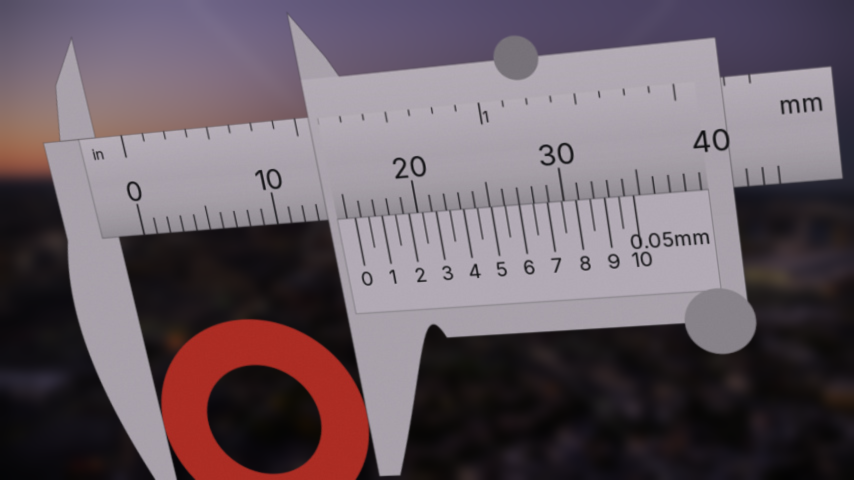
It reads 15.6 mm
